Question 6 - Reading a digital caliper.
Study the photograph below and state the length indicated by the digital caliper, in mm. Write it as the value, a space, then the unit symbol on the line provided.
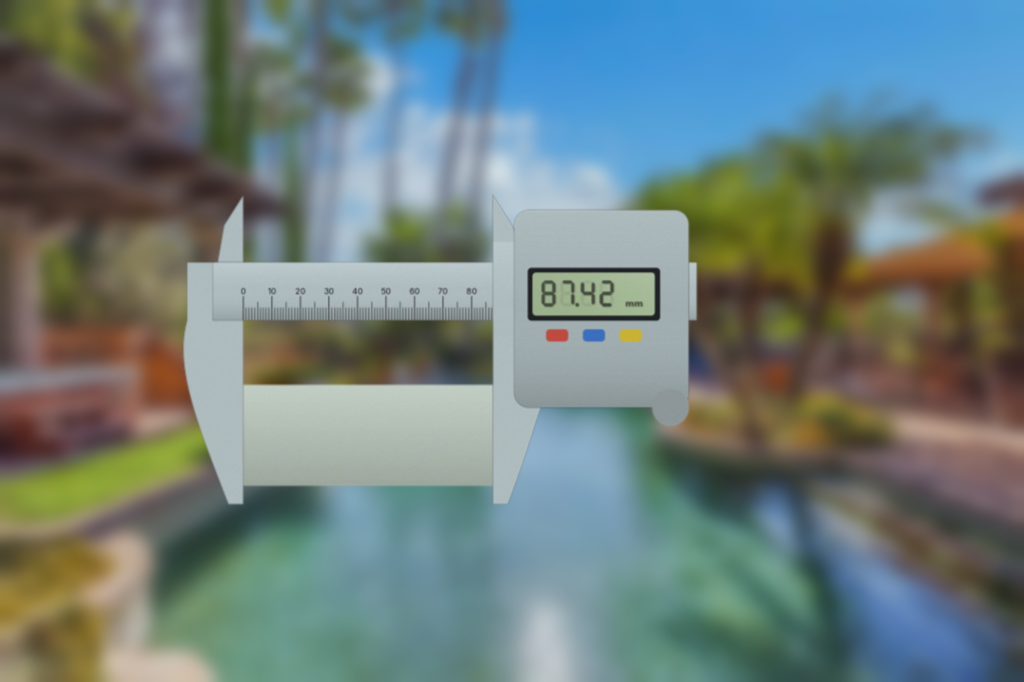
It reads 87.42 mm
